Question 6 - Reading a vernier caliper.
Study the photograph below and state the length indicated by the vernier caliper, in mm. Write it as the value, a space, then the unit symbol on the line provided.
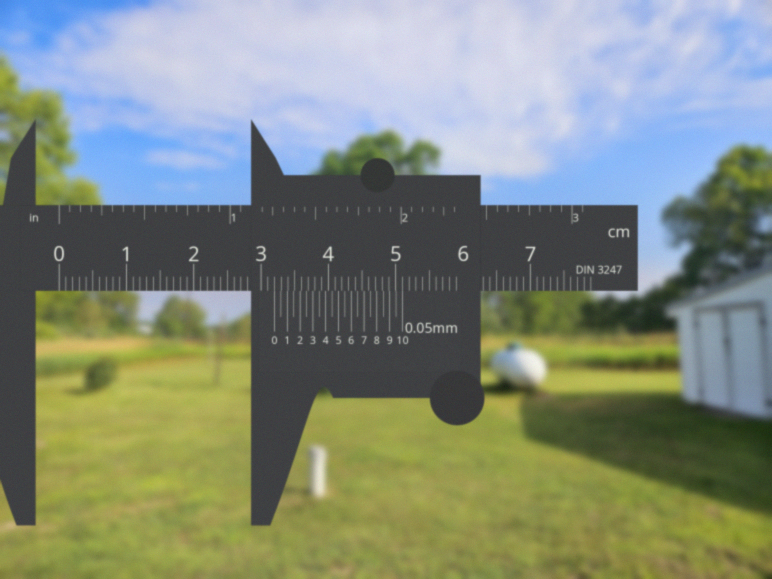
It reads 32.0 mm
